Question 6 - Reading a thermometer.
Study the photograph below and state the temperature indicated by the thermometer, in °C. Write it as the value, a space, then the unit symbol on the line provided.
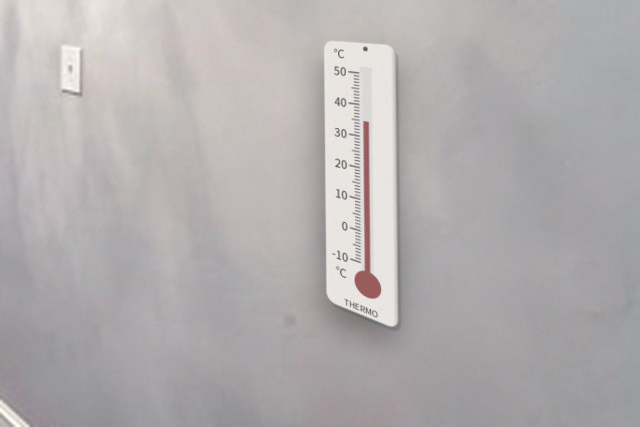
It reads 35 °C
